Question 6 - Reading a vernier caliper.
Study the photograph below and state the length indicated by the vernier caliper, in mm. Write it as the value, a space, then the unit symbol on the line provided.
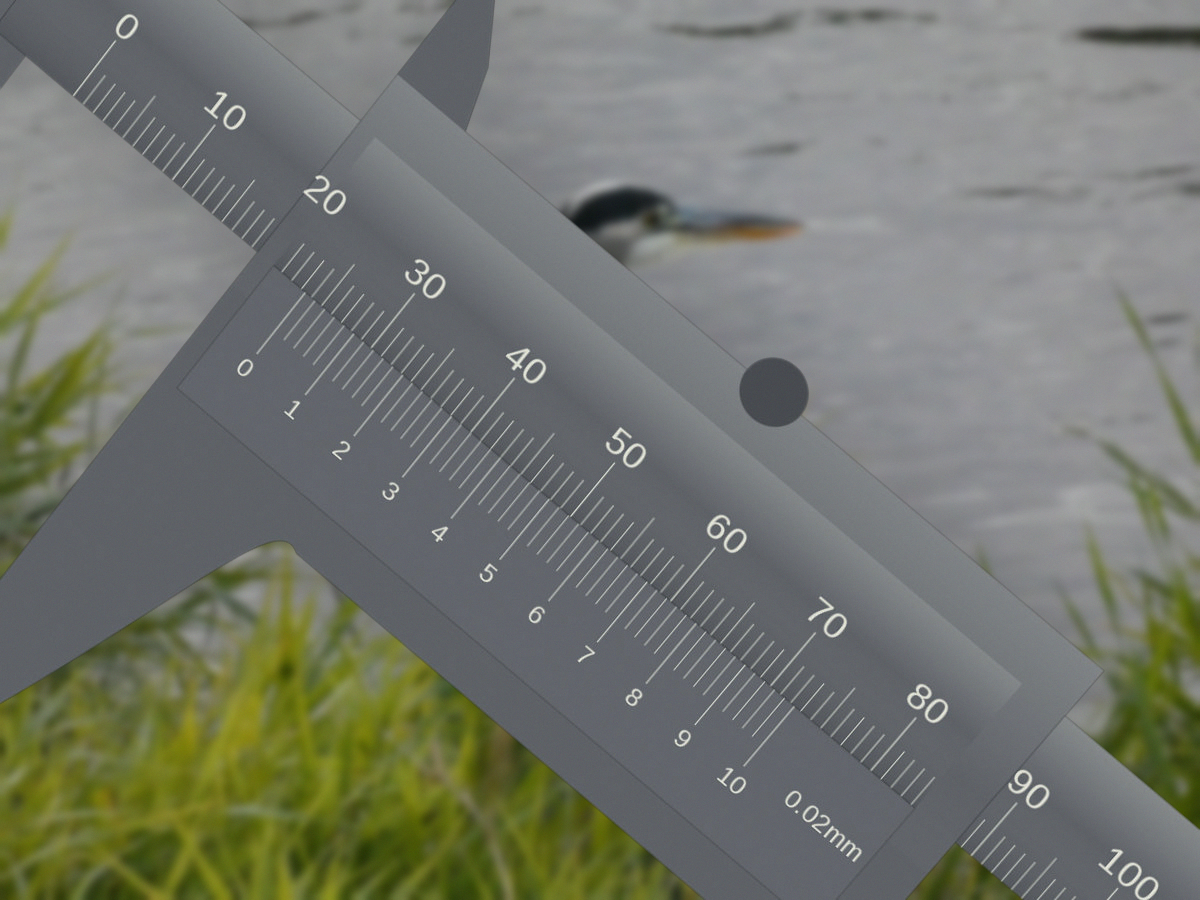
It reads 23.4 mm
